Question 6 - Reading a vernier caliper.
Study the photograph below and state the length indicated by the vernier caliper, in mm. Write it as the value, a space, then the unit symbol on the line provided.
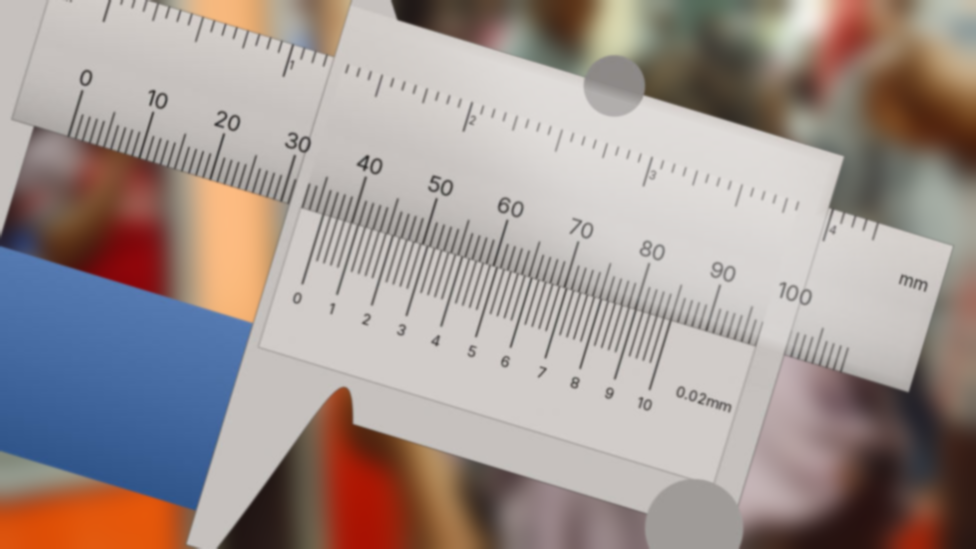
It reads 36.0 mm
